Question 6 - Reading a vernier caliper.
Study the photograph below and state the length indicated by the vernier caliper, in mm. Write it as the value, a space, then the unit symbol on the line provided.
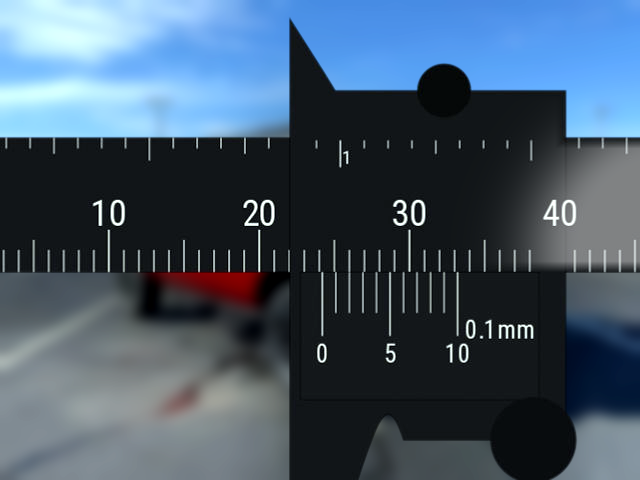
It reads 24.2 mm
